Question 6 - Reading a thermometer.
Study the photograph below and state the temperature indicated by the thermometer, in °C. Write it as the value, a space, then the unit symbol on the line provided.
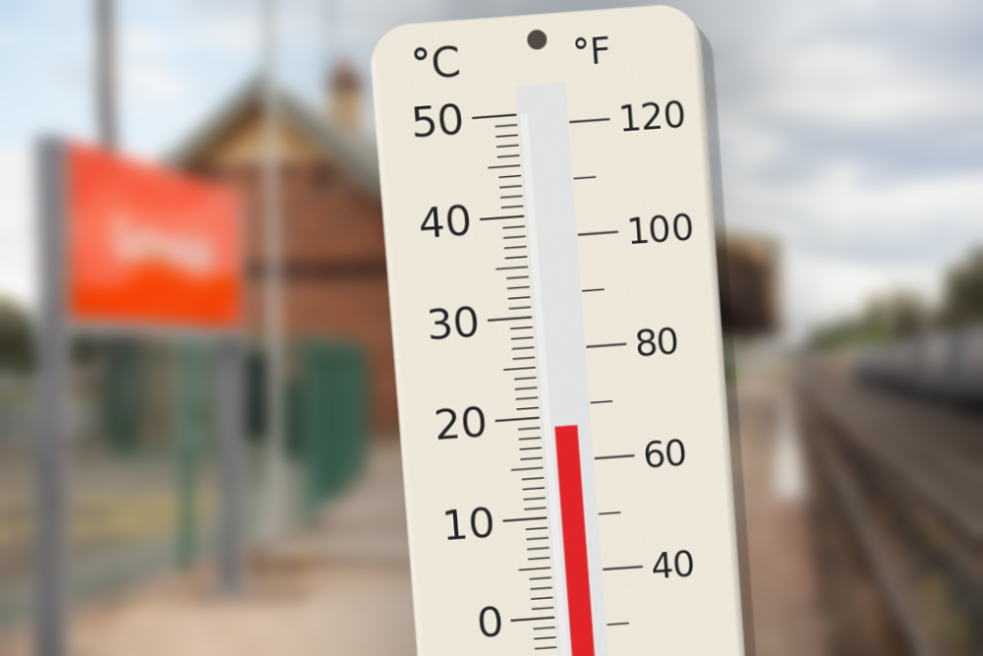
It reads 19 °C
